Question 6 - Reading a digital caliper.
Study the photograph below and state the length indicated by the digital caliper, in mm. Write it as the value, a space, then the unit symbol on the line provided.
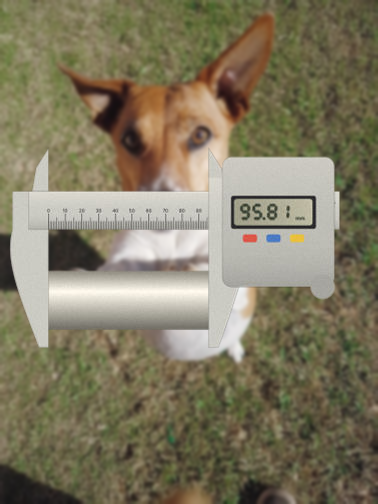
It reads 95.81 mm
